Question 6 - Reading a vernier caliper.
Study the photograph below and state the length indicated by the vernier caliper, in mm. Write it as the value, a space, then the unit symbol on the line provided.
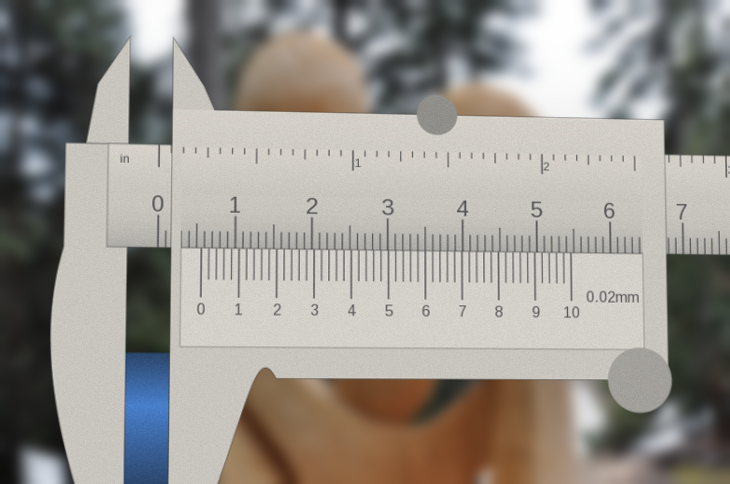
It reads 5.6 mm
